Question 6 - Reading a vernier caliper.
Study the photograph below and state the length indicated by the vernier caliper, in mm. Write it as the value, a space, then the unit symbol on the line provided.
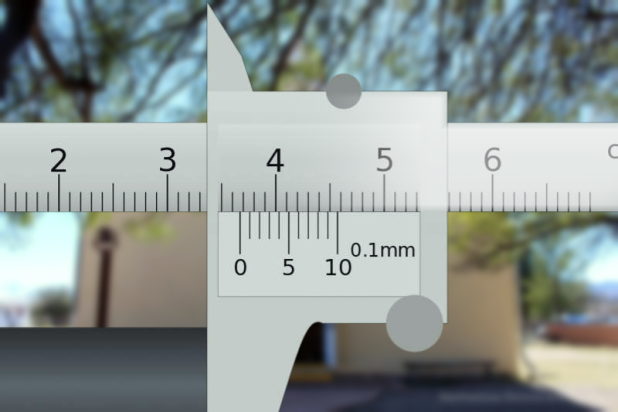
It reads 36.7 mm
